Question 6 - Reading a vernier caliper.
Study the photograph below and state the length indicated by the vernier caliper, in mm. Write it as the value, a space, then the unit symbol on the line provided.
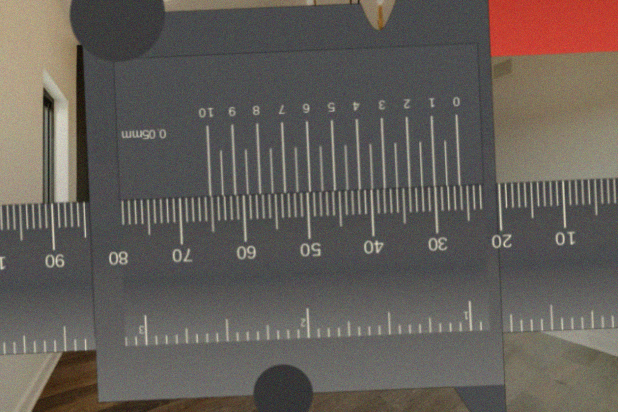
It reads 26.2 mm
